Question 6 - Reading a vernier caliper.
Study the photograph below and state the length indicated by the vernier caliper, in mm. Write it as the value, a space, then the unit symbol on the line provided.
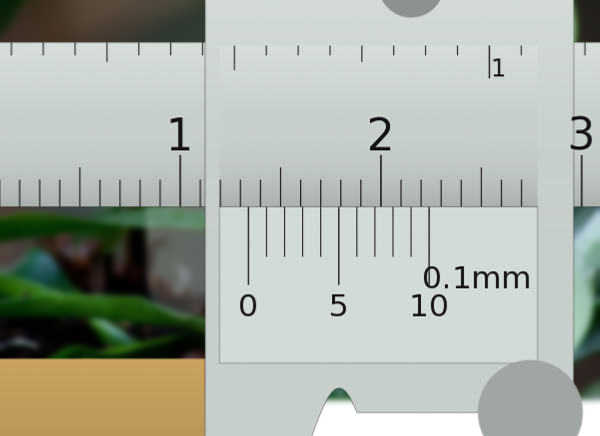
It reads 13.4 mm
